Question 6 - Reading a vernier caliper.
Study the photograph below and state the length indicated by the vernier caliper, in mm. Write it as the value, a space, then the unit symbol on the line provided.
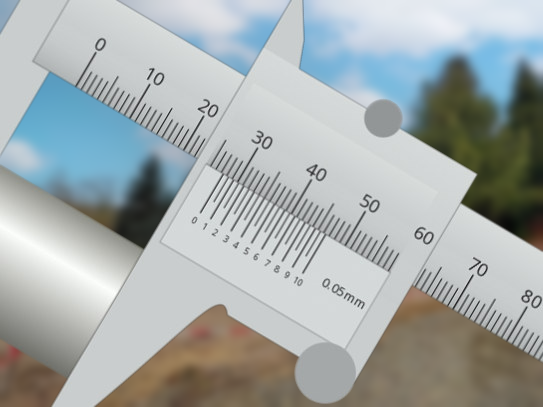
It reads 27.4 mm
